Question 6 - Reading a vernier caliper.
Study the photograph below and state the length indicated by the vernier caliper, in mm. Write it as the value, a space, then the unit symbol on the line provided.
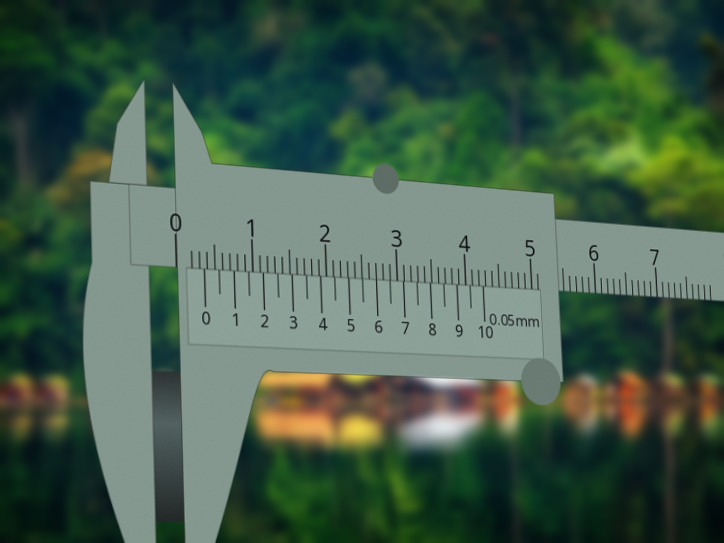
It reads 3.6 mm
